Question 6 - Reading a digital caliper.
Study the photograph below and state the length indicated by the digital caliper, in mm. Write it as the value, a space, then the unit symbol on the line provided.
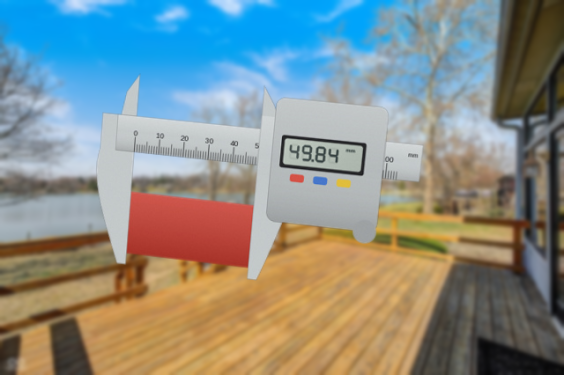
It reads 49.84 mm
